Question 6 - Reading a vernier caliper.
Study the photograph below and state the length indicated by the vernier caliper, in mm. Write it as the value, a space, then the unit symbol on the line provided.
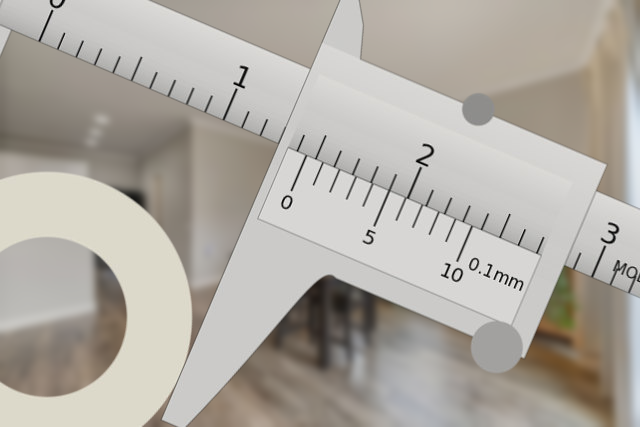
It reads 14.5 mm
